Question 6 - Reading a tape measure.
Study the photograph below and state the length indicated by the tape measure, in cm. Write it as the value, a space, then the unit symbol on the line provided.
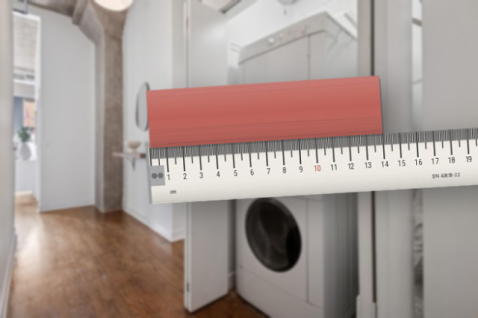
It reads 14 cm
